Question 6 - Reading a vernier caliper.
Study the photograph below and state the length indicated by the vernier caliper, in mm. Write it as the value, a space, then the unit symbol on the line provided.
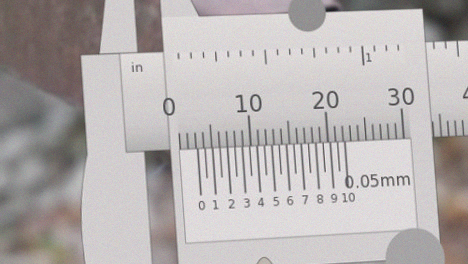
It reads 3.2 mm
